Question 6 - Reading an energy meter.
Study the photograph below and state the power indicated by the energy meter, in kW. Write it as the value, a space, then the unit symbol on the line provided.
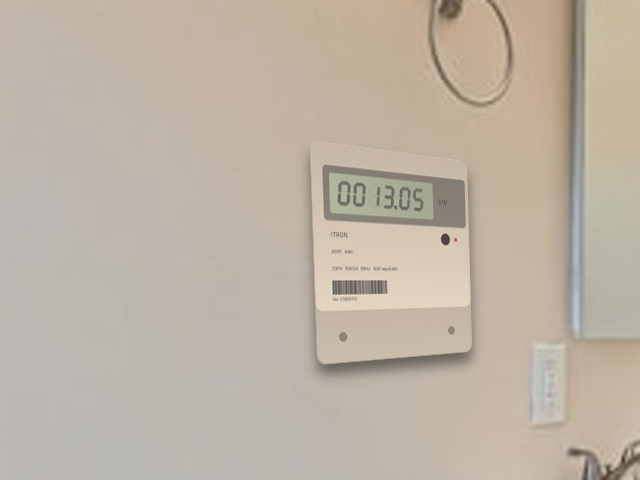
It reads 13.05 kW
